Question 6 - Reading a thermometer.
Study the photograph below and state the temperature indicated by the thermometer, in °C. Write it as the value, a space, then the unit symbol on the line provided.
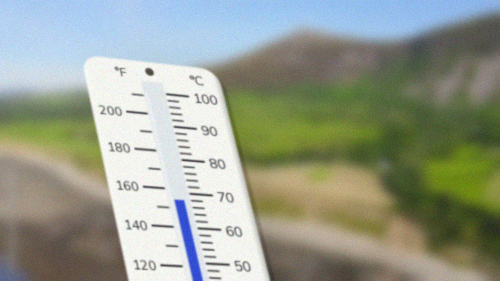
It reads 68 °C
